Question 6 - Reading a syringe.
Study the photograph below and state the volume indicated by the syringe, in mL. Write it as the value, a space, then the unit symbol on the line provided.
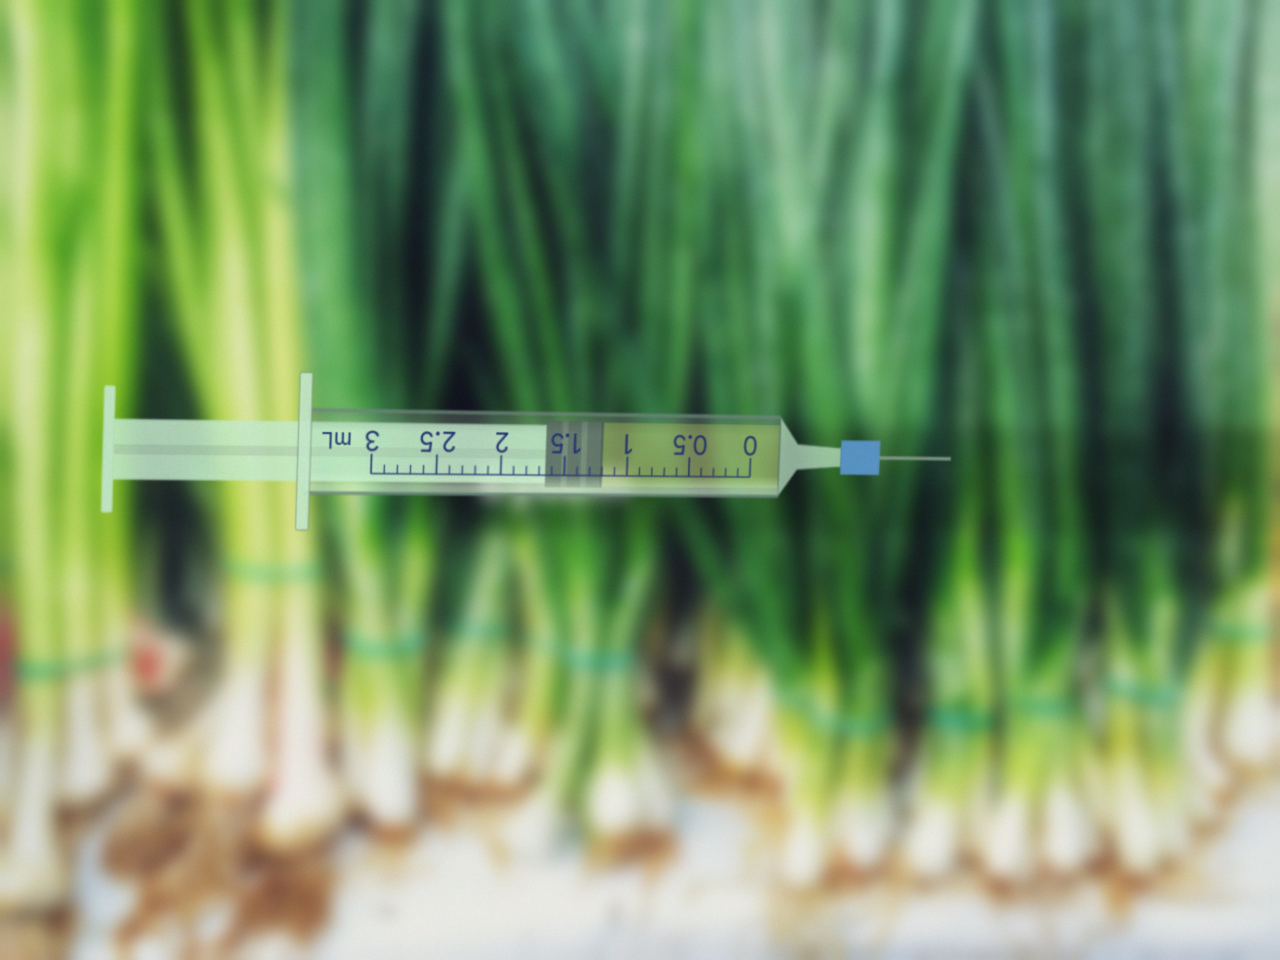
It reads 1.2 mL
